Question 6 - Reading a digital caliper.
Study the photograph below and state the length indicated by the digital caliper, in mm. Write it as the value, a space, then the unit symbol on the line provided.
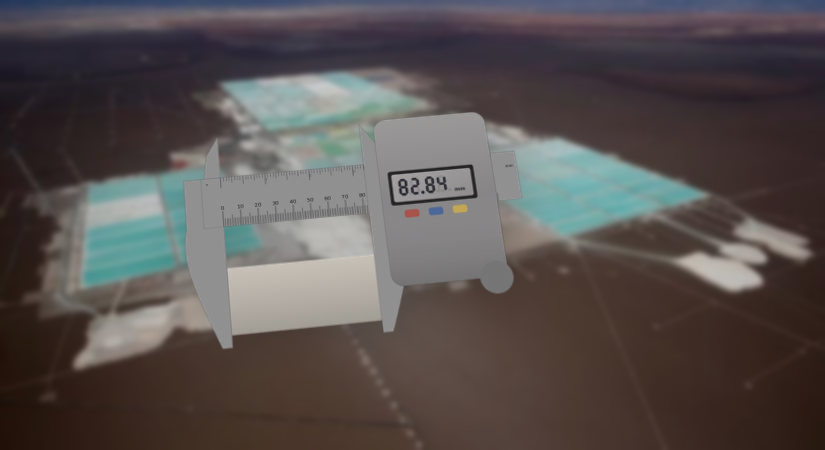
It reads 82.84 mm
